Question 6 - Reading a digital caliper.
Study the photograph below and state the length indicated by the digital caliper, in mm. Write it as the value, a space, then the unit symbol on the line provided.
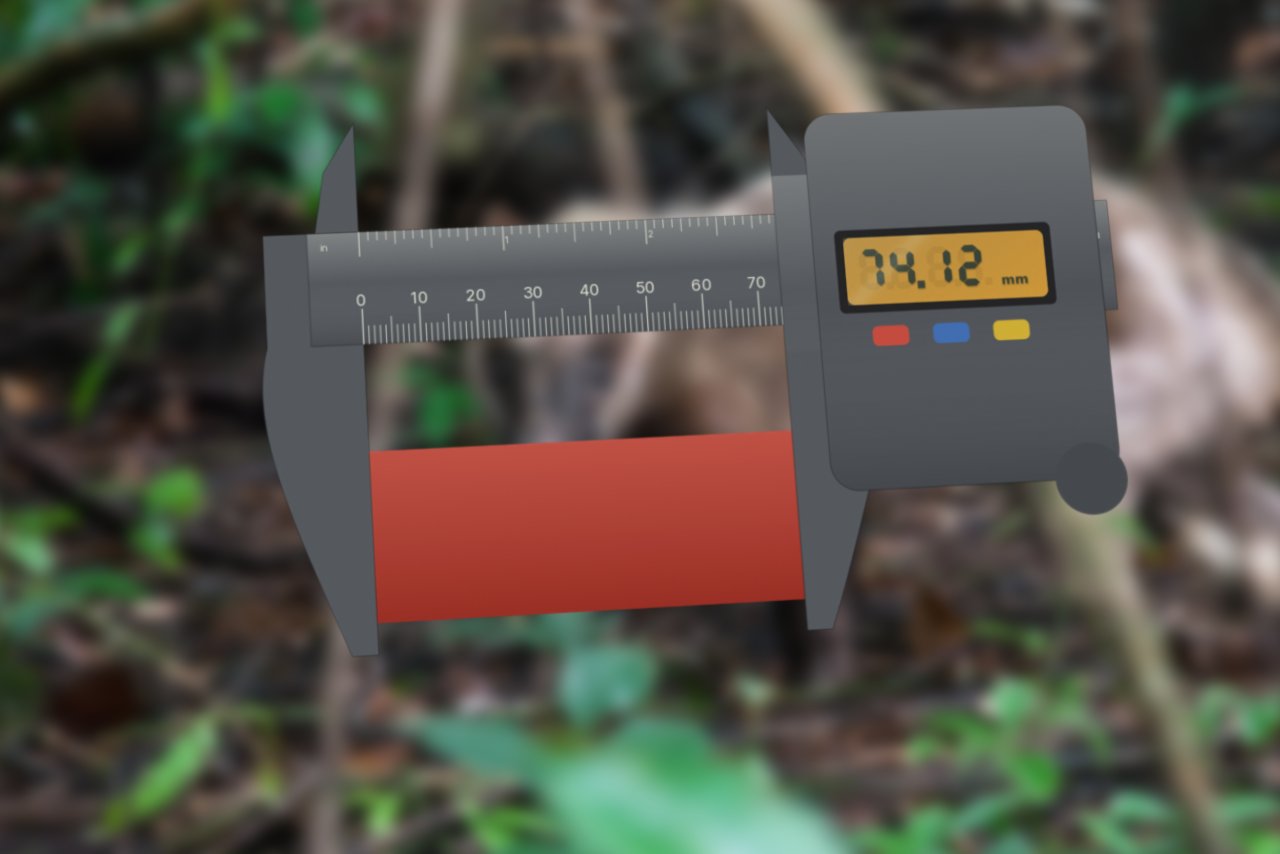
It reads 74.12 mm
